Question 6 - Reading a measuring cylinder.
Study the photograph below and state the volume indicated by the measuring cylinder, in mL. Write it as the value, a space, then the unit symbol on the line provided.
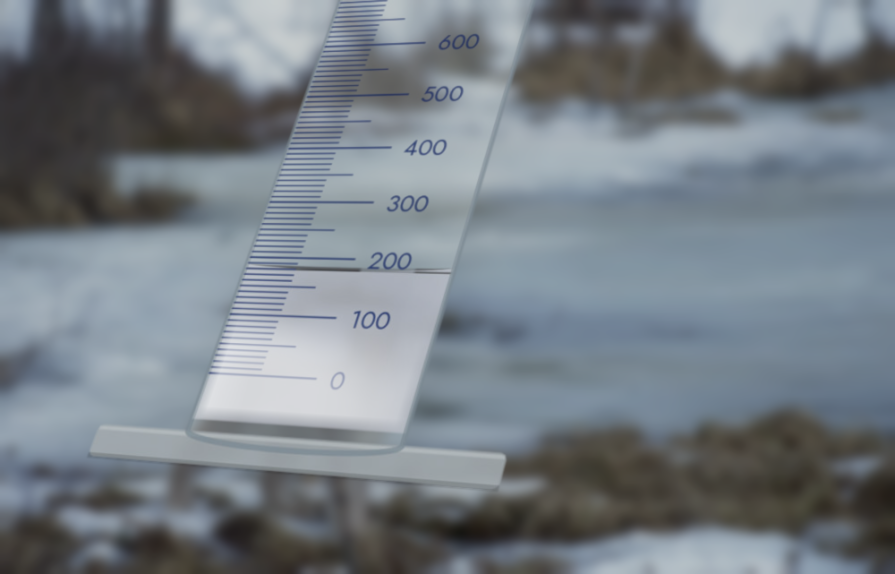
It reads 180 mL
